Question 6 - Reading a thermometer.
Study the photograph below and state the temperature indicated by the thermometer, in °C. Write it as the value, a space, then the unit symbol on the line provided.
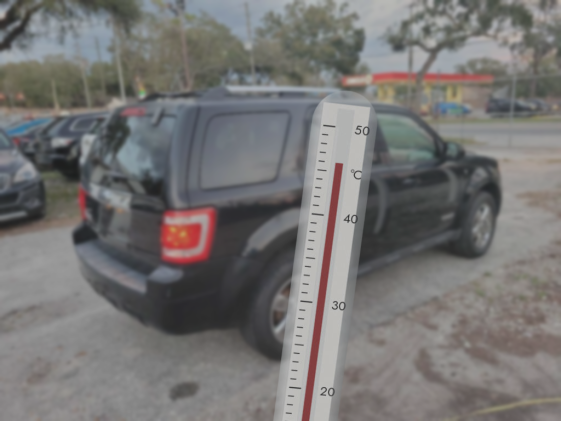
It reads 46 °C
